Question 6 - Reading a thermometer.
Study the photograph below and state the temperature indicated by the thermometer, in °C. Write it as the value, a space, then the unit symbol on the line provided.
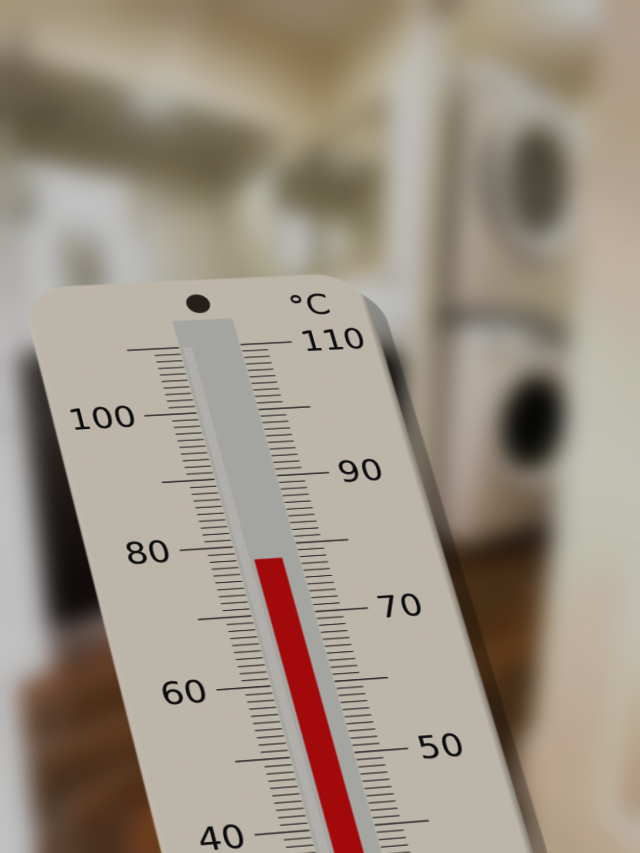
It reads 78 °C
